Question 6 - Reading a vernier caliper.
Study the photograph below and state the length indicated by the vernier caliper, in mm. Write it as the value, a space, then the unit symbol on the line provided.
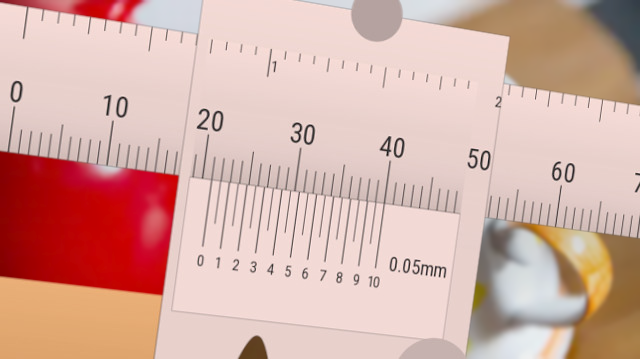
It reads 21.0 mm
